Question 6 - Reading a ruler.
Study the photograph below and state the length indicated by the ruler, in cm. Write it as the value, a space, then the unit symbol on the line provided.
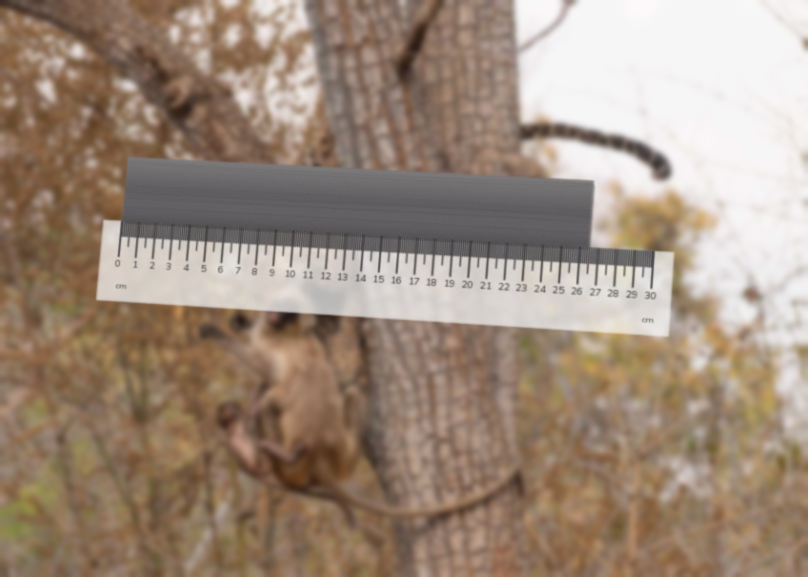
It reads 26.5 cm
